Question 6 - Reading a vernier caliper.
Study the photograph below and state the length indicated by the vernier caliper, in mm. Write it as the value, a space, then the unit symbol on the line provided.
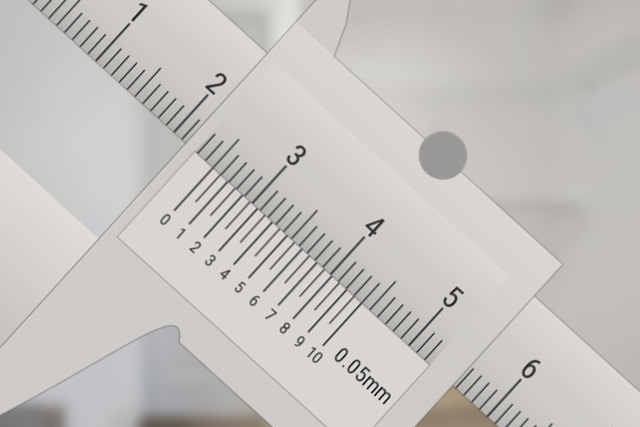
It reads 25.0 mm
